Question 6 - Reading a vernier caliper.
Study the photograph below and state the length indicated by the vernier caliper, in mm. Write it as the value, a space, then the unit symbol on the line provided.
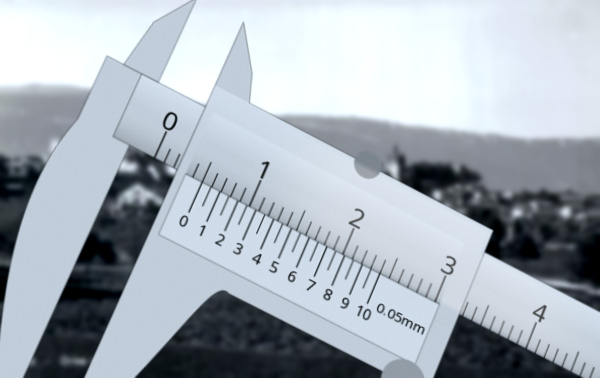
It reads 5.0 mm
